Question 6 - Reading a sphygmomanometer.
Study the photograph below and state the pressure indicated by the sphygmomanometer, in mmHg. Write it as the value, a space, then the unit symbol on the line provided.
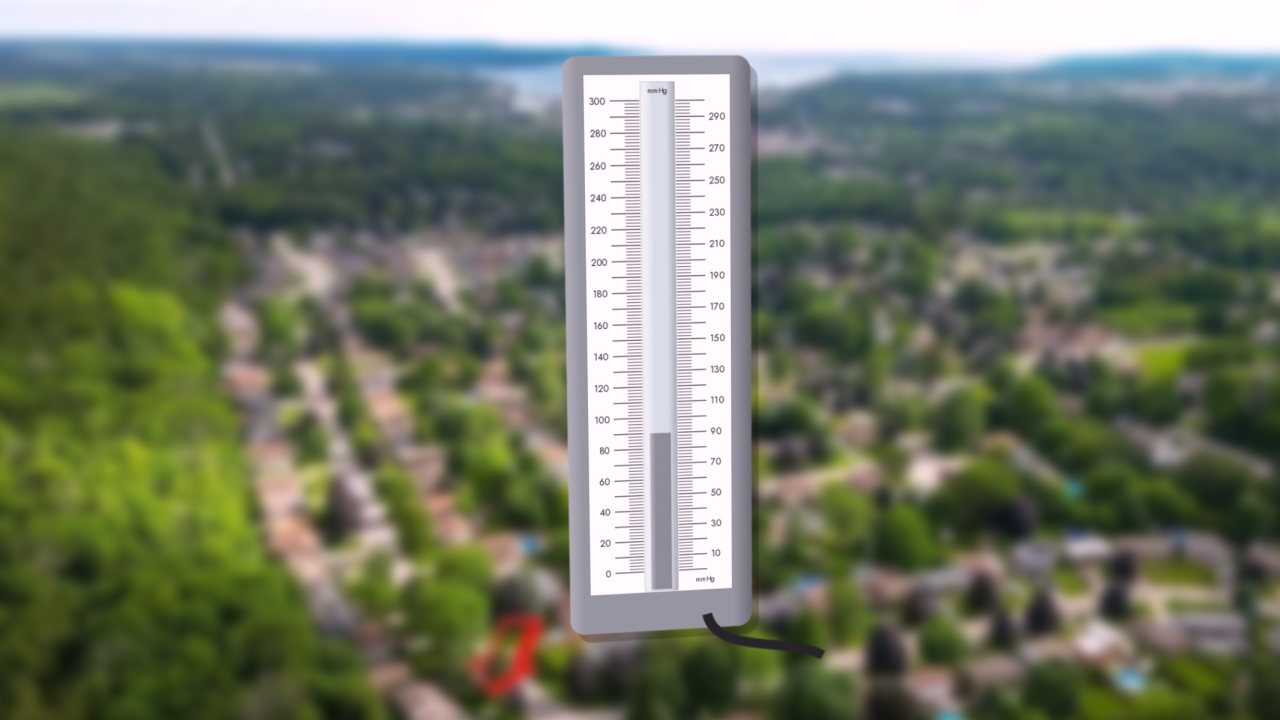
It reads 90 mmHg
